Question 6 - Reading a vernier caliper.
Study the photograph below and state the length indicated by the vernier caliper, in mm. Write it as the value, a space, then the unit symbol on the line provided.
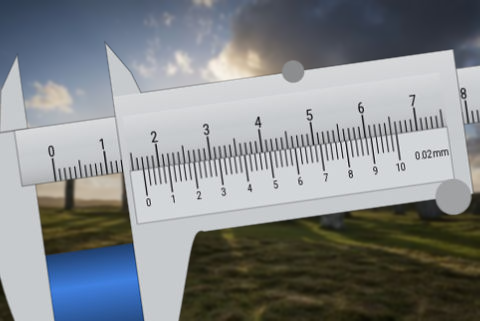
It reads 17.0 mm
